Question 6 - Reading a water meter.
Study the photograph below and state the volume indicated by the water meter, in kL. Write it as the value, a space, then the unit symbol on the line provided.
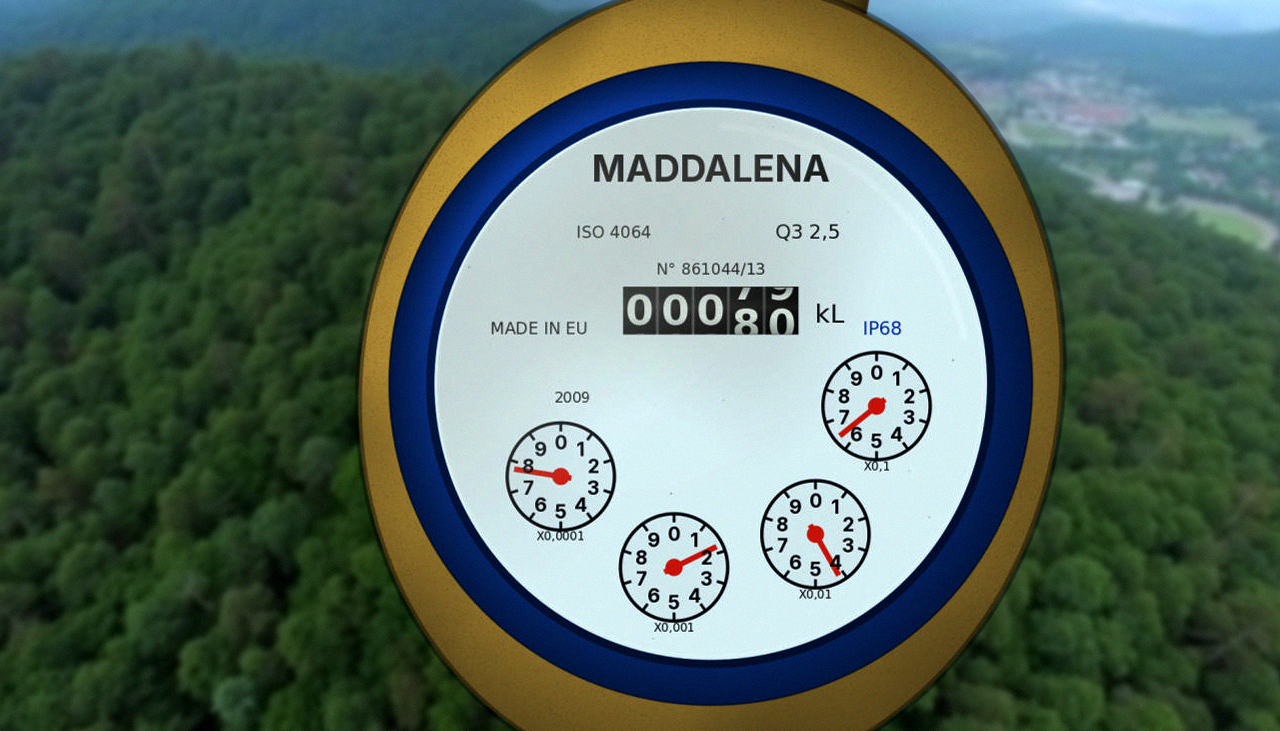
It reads 79.6417 kL
